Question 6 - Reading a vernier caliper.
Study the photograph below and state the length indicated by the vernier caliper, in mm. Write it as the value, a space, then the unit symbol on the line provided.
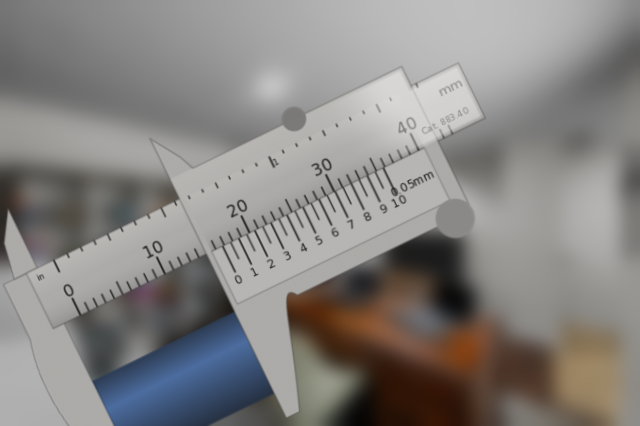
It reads 16.8 mm
